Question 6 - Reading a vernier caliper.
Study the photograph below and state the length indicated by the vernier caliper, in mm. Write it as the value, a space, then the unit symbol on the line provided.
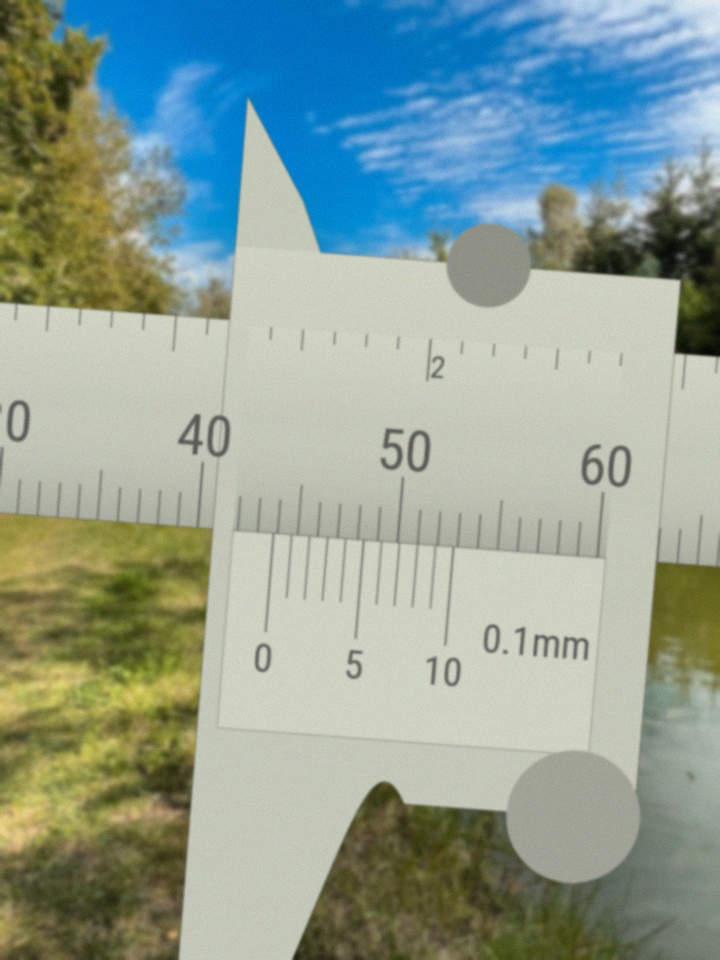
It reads 43.8 mm
